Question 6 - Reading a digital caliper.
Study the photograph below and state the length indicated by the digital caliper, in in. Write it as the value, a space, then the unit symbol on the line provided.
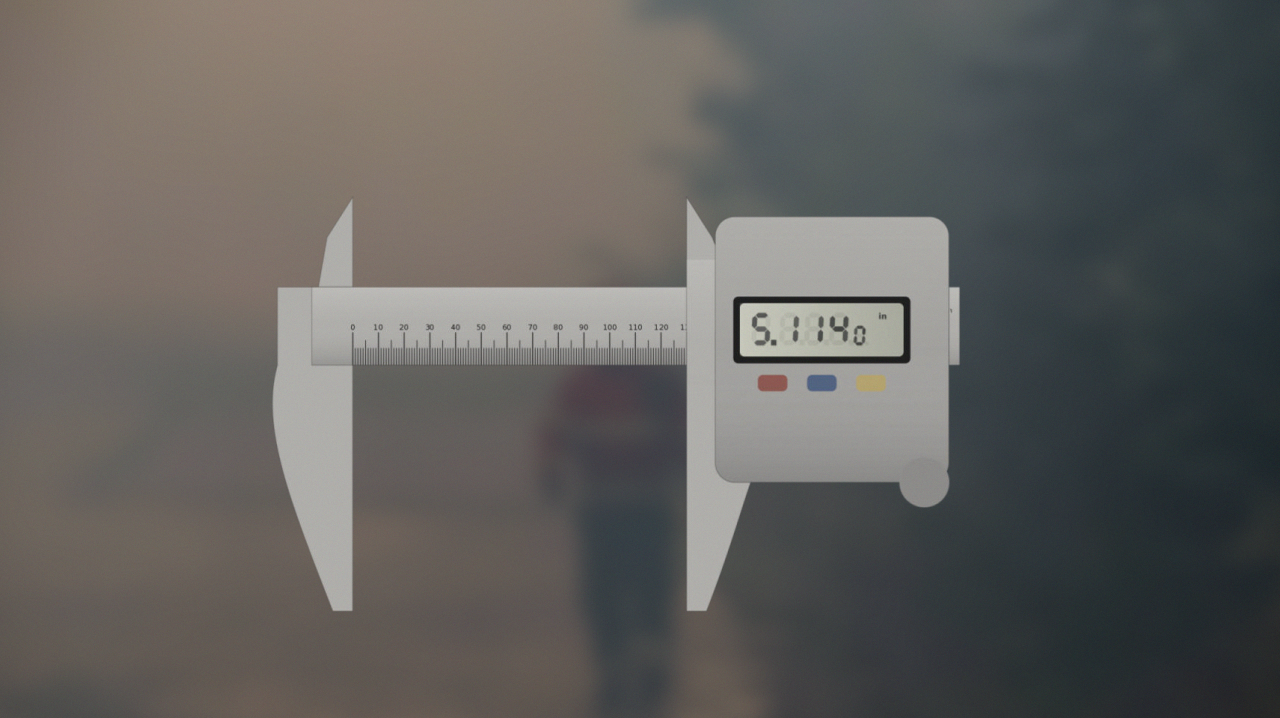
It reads 5.1140 in
